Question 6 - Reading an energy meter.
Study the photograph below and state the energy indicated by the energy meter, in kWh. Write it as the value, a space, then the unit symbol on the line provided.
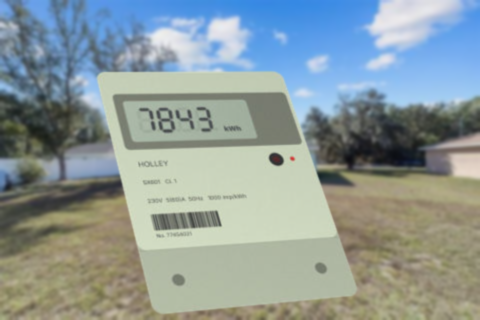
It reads 7843 kWh
